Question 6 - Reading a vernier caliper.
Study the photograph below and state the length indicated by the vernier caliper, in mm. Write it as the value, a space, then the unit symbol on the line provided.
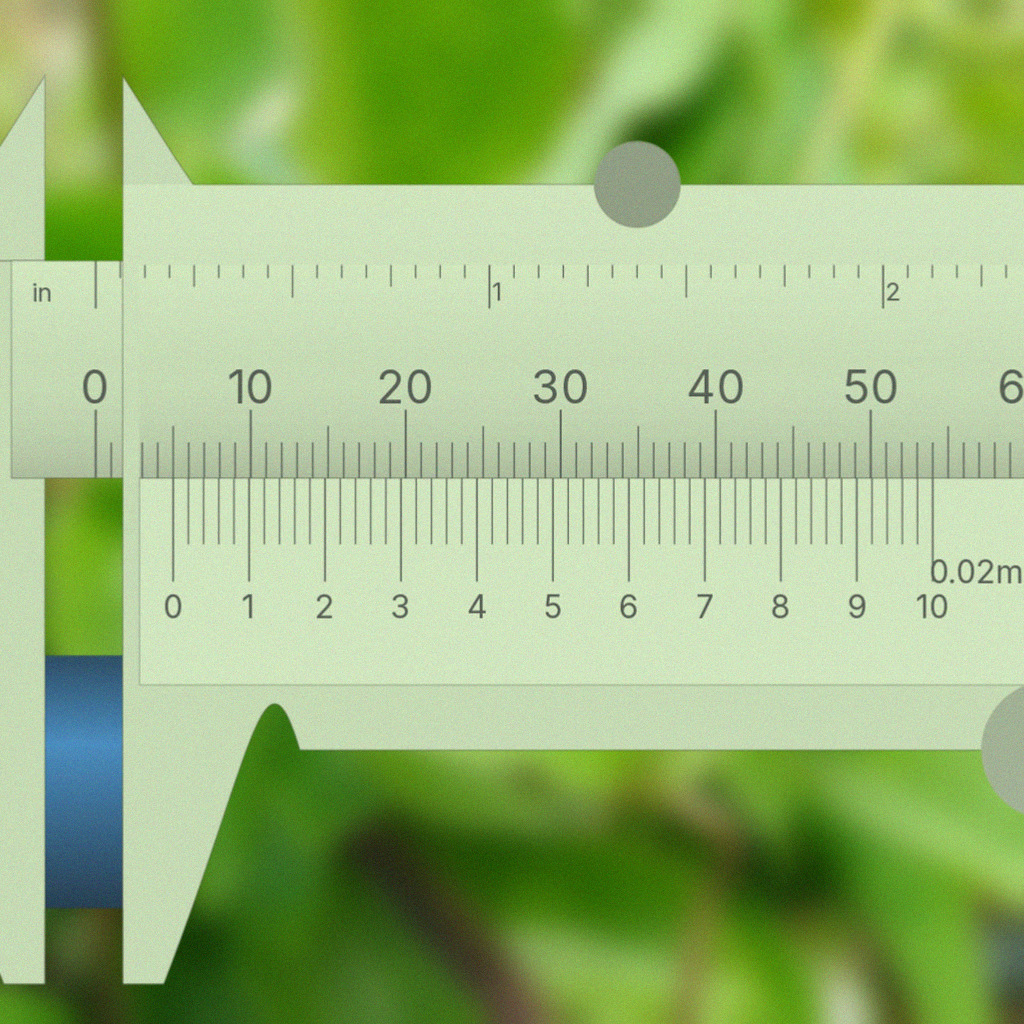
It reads 5.0 mm
